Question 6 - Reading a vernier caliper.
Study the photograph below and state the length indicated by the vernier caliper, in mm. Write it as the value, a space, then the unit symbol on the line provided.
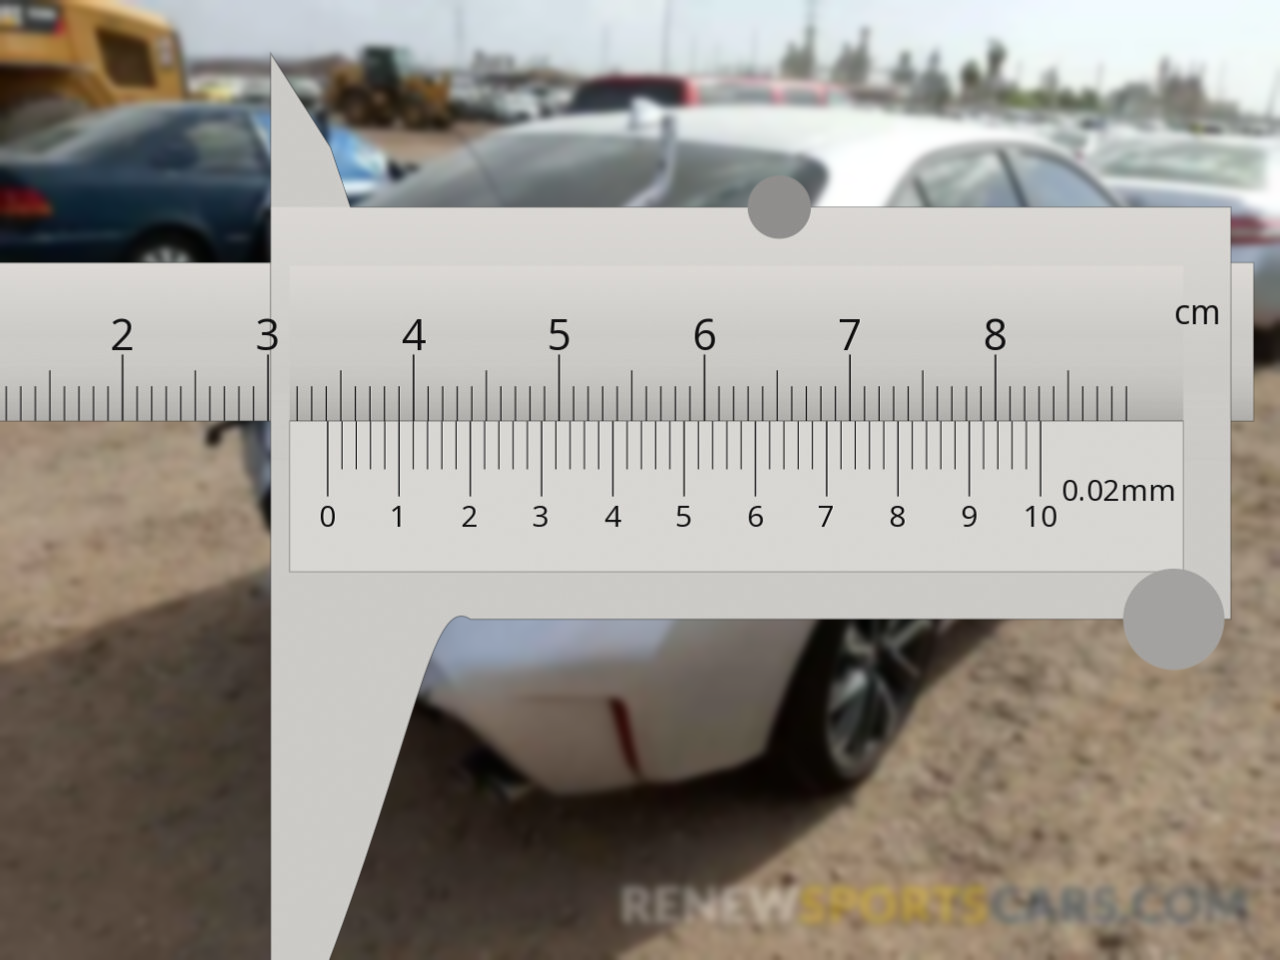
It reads 34.1 mm
